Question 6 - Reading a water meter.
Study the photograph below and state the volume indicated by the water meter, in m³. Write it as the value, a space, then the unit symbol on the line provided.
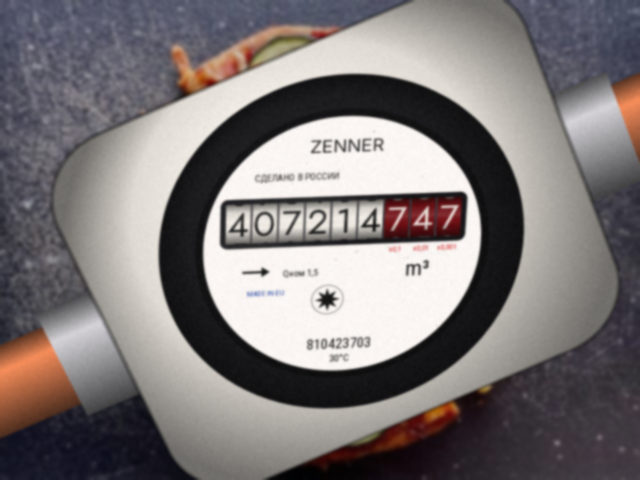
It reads 407214.747 m³
